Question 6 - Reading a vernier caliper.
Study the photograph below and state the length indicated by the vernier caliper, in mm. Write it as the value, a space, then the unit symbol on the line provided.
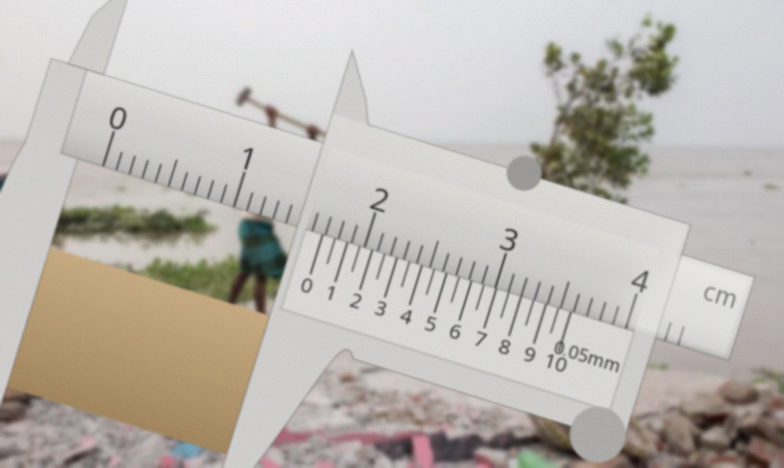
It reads 16.8 mm
